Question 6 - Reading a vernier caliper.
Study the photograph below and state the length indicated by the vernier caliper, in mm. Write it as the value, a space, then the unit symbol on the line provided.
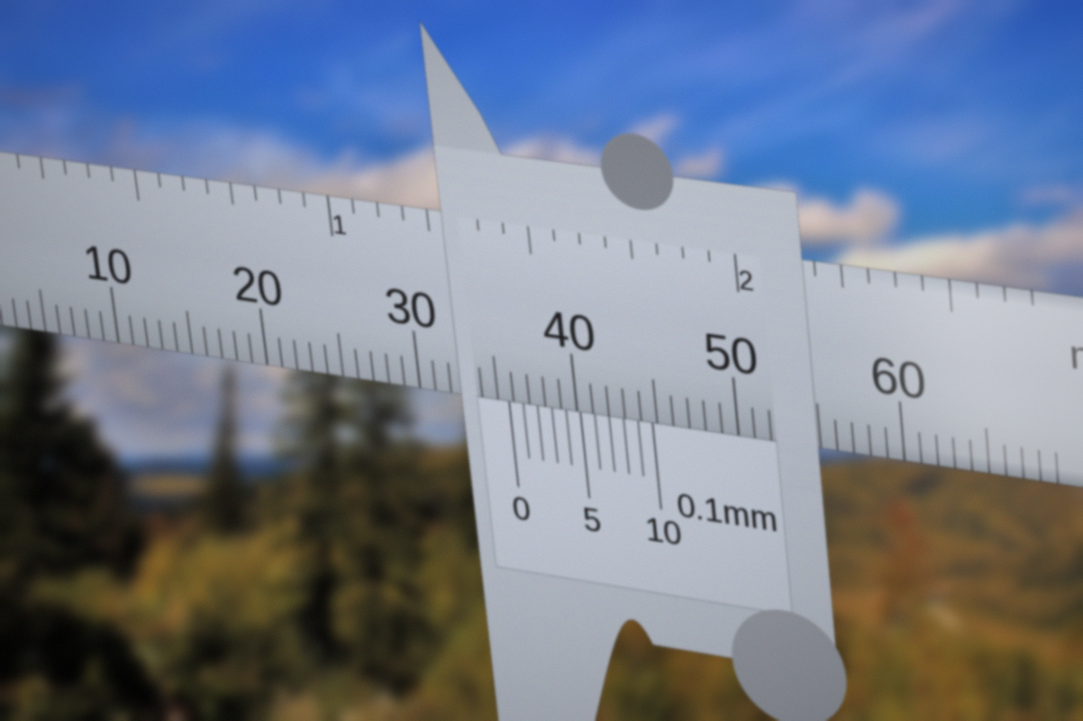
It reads 35.7 mm
